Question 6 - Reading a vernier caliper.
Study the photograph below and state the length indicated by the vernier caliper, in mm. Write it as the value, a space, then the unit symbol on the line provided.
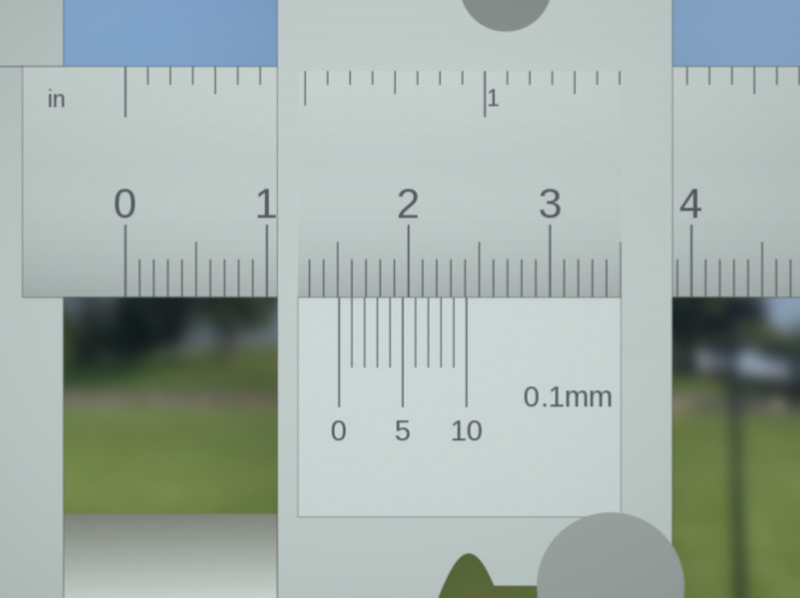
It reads 15.1 mm
